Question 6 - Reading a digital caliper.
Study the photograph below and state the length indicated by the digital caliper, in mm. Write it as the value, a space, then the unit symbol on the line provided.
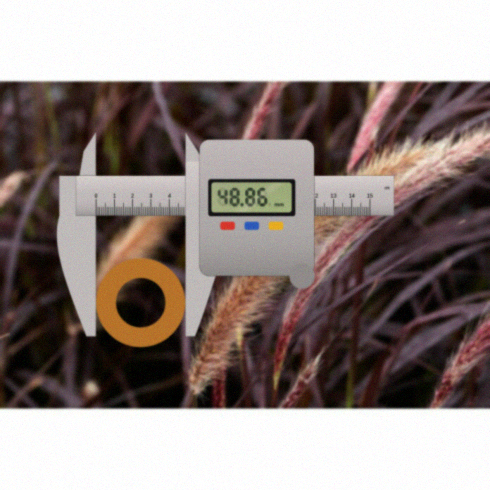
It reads 48.86 mm
